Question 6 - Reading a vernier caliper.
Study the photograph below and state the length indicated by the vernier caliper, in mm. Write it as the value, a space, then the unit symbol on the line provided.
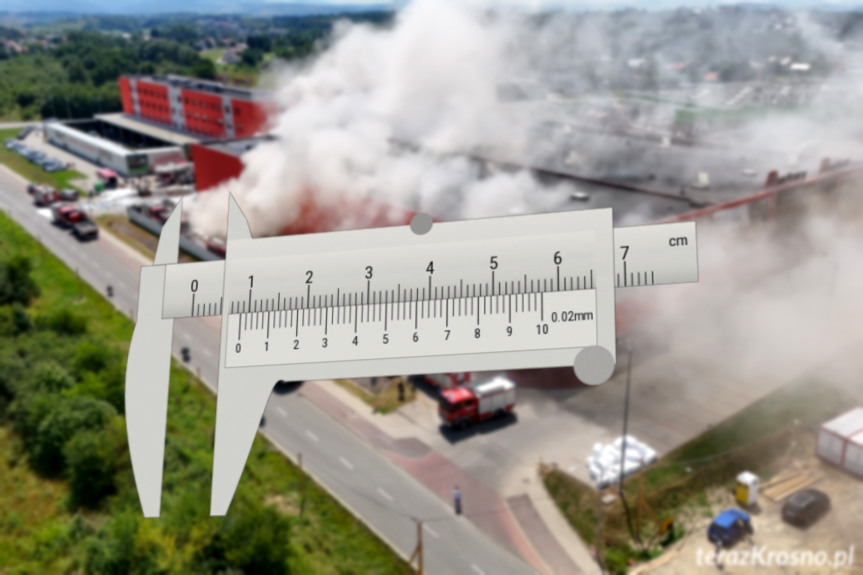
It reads 8.5 mm
